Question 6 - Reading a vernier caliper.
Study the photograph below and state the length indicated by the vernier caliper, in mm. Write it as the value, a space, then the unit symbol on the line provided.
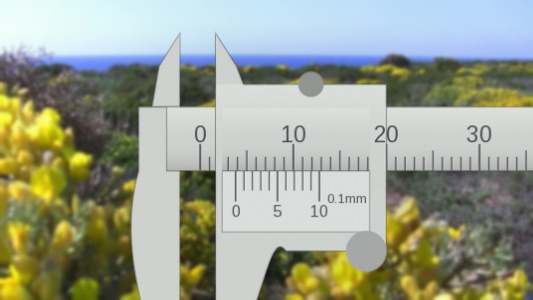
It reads 3.8 mm
